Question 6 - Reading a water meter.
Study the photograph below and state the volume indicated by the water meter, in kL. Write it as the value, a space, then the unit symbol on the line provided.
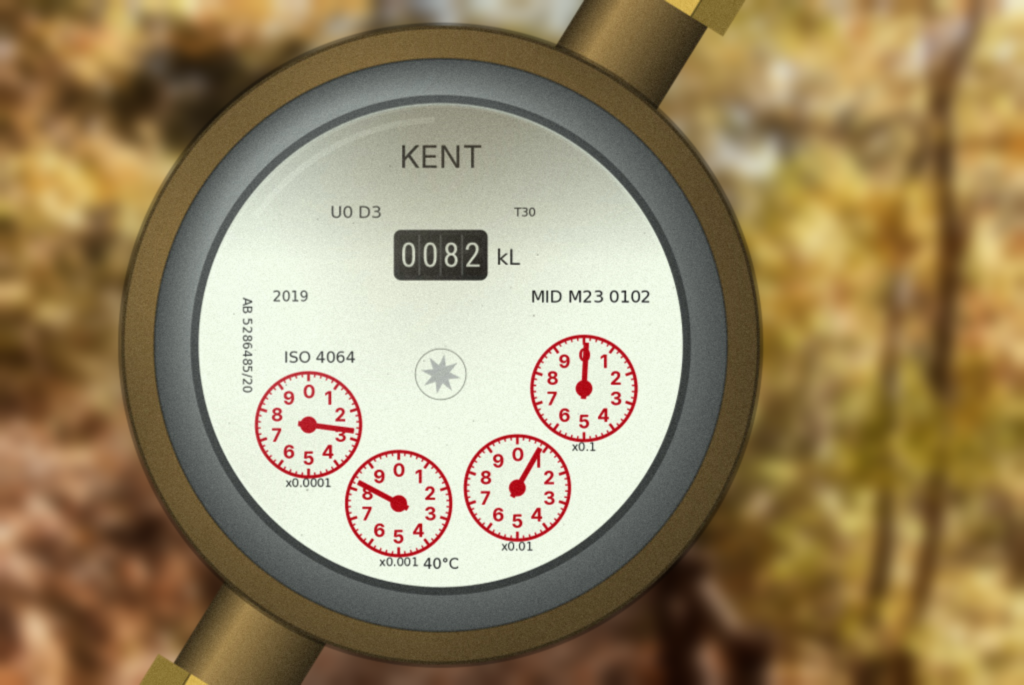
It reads 82.0082 kL
